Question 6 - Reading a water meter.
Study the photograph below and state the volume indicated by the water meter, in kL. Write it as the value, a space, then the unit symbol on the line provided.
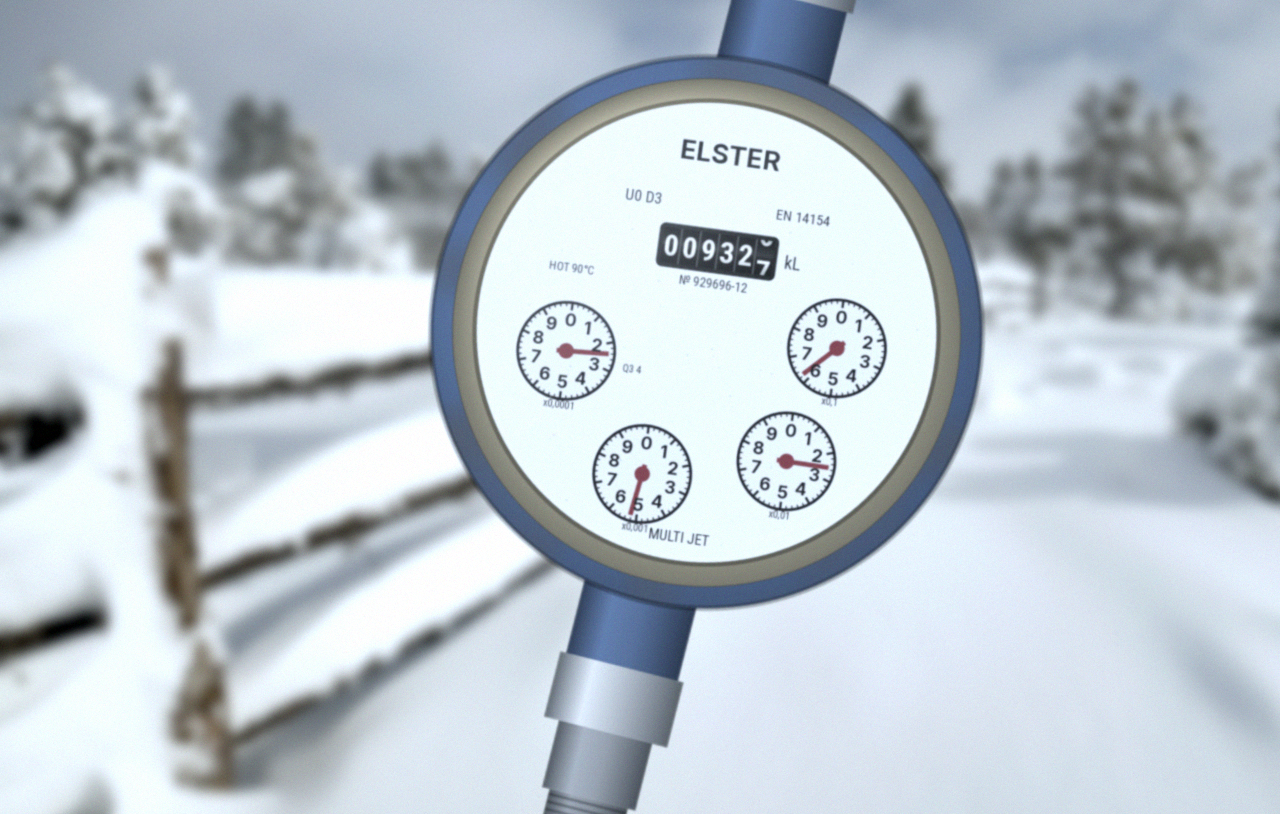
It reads 9326.6252 kL
